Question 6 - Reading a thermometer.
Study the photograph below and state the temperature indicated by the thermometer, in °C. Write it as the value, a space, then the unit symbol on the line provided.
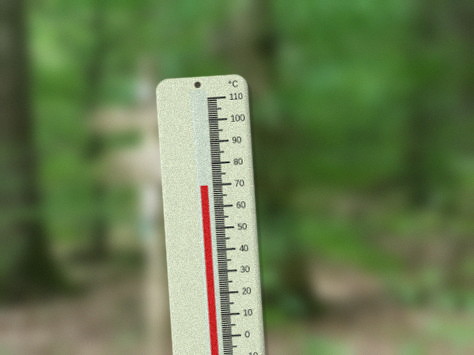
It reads 70 °C
